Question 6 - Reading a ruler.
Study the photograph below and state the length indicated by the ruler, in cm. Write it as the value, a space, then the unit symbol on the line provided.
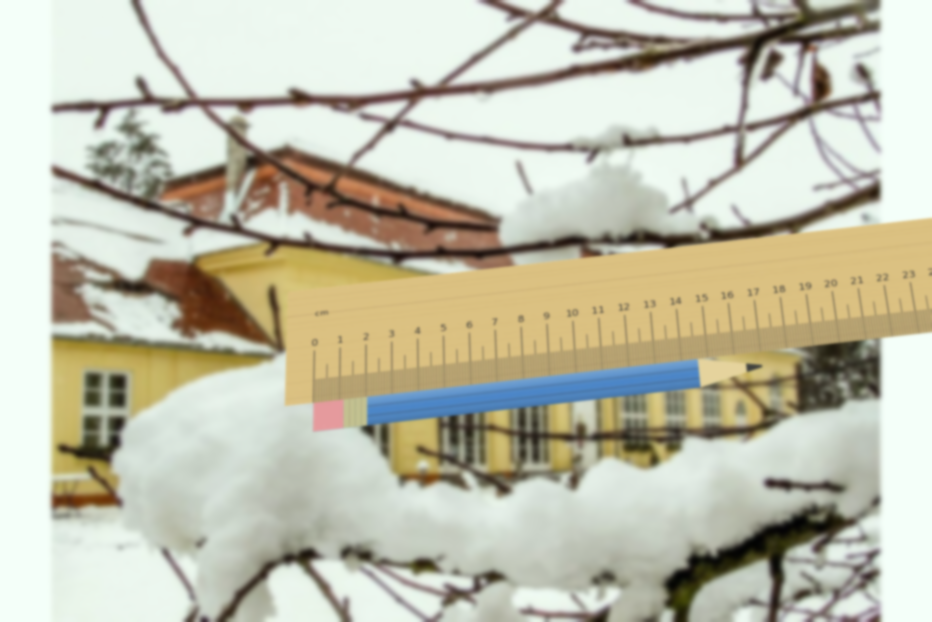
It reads 17 cm
